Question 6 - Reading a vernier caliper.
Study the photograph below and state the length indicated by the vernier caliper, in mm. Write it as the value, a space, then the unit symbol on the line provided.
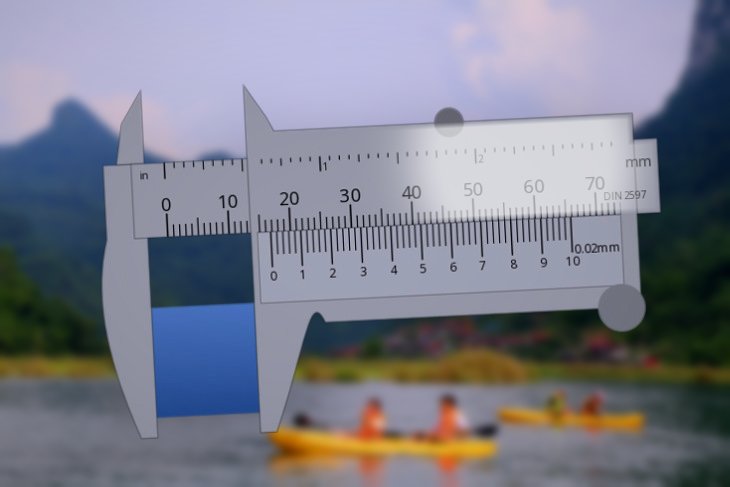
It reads 16.8 mm
